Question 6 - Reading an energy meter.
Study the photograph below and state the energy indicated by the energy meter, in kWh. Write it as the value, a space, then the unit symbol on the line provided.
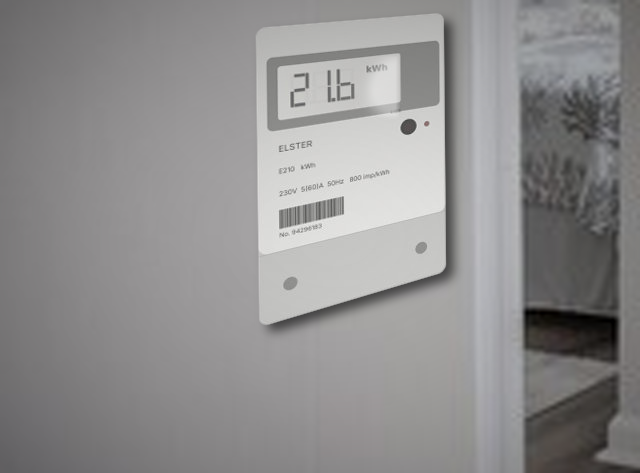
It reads 21.6 kWh
